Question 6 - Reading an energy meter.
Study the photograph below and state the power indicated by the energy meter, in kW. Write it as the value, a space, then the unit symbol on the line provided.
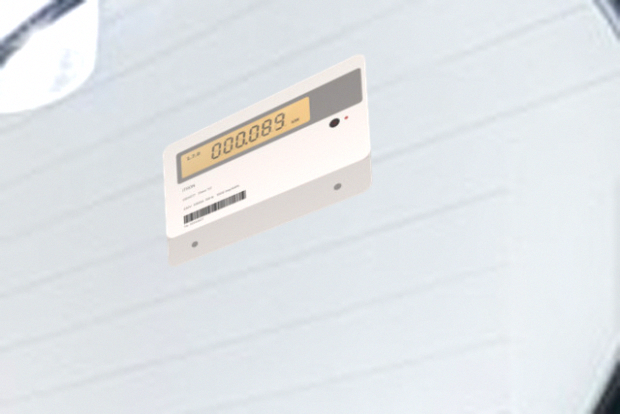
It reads 0.089 kW
